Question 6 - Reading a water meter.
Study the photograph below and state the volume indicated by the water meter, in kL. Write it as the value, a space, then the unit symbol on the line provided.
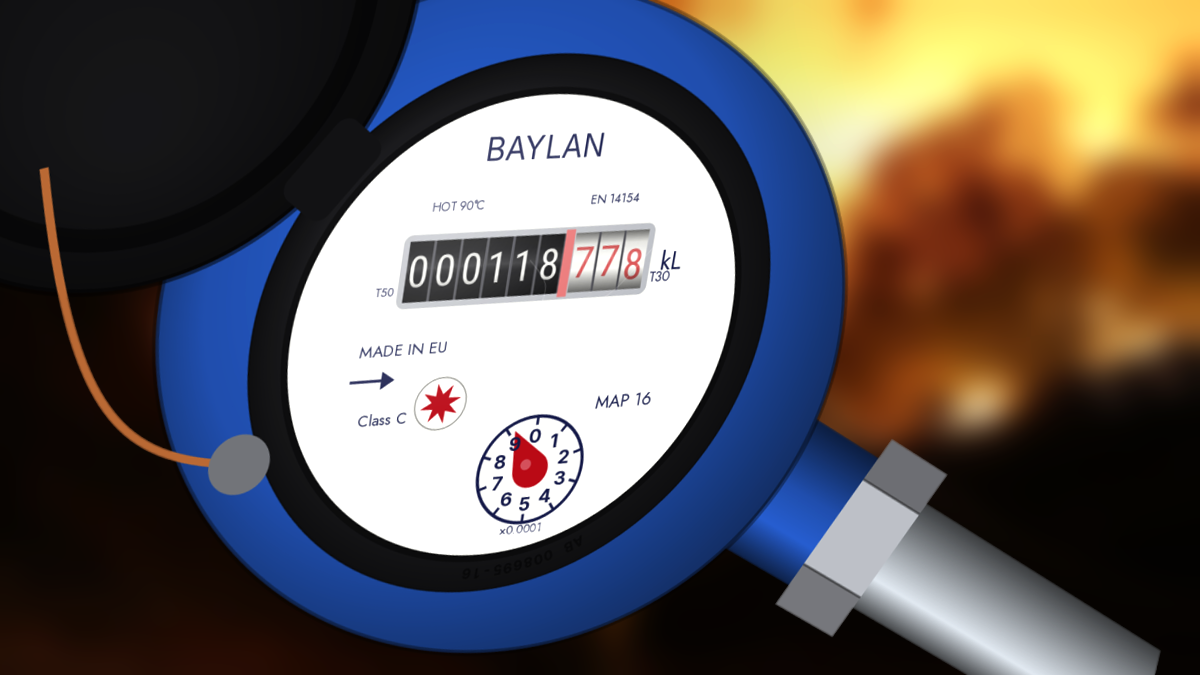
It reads 118.7779 kL
